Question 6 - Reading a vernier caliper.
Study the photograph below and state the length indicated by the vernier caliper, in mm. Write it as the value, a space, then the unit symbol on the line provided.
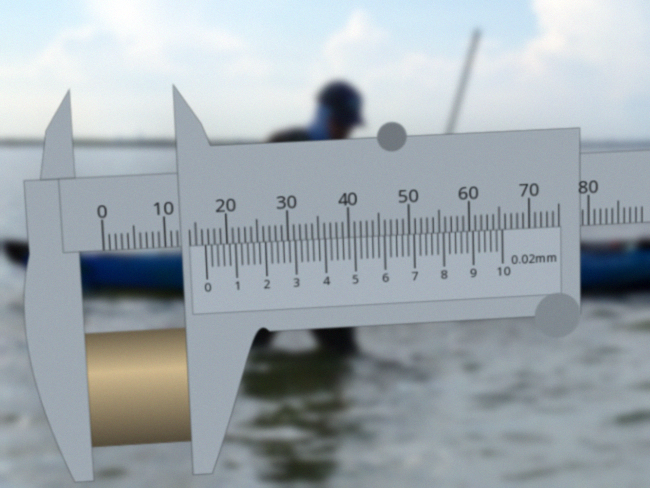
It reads 16.5 mm
